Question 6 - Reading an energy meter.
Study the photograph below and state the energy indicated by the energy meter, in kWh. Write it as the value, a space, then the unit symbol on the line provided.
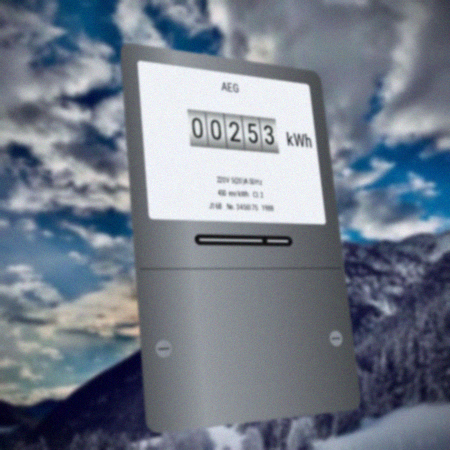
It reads 253 kWh
